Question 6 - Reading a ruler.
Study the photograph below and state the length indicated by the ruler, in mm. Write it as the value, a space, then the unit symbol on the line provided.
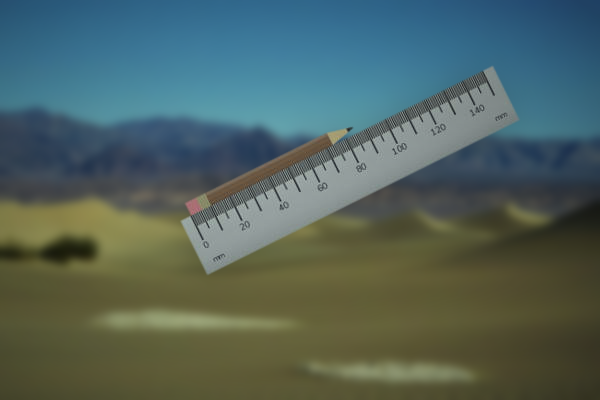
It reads 85 mm
